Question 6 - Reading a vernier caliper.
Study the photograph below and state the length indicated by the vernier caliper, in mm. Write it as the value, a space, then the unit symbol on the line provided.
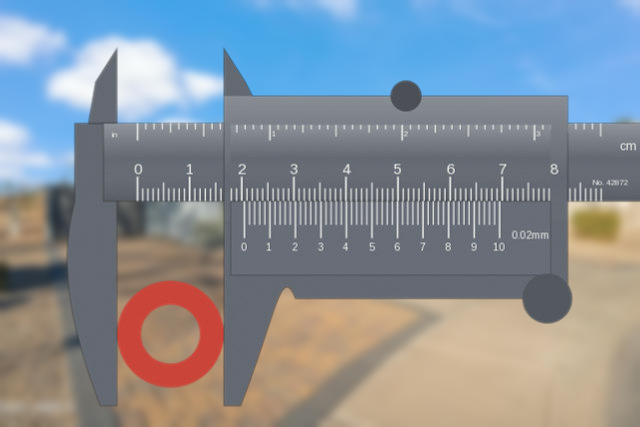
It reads 20.5 mm
